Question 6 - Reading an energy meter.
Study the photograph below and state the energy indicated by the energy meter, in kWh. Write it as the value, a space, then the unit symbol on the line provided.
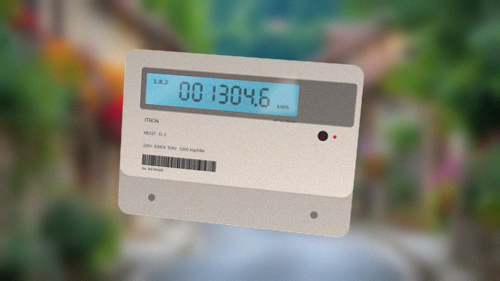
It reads 1304.6 kWh
